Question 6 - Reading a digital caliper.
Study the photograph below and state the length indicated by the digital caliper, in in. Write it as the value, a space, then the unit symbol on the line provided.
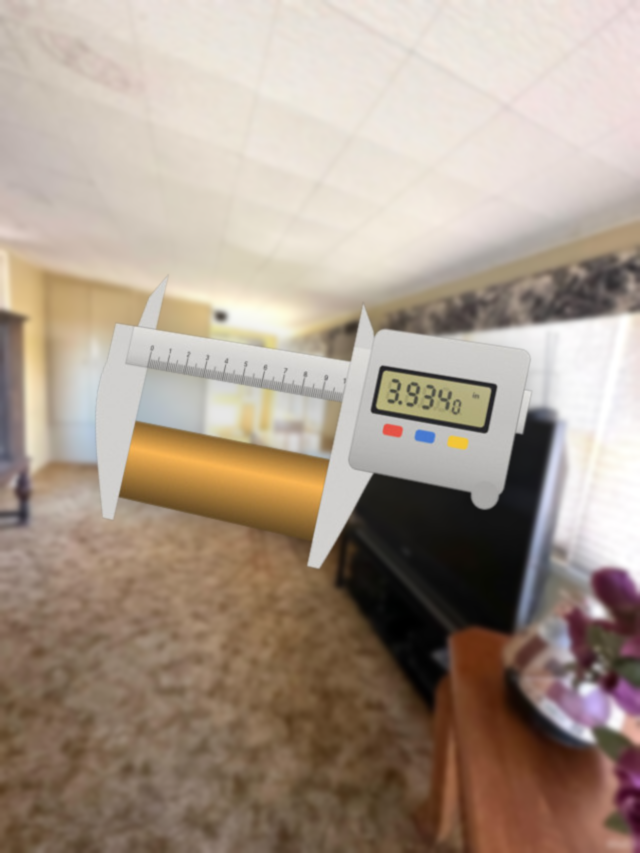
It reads 3.9340 in
